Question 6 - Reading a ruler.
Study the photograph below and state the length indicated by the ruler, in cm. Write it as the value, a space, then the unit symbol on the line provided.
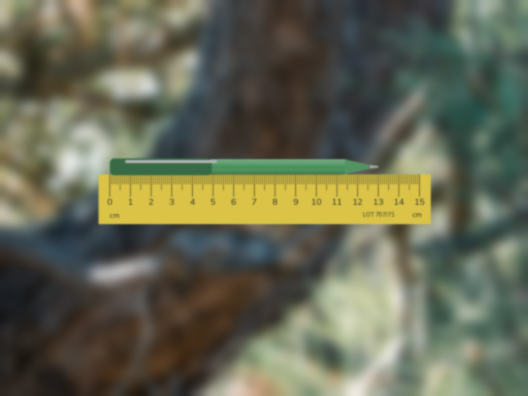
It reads 13 cm
